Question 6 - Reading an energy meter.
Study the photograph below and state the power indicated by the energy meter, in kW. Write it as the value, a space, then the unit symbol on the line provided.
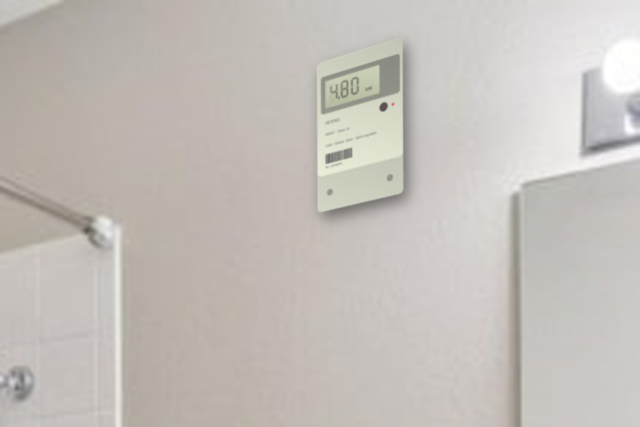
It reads 4.80 kW
